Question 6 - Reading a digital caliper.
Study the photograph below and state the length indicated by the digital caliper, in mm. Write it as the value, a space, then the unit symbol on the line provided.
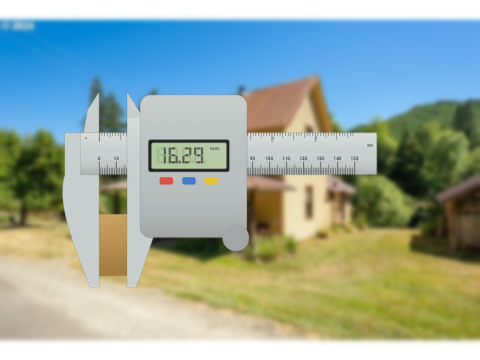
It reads 16.29 mm
